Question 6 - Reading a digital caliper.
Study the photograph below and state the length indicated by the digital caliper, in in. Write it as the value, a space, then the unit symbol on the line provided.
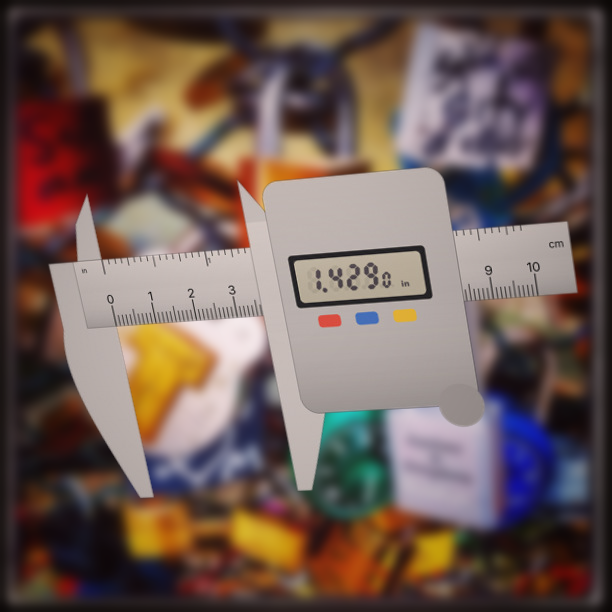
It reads 1.4290 in
